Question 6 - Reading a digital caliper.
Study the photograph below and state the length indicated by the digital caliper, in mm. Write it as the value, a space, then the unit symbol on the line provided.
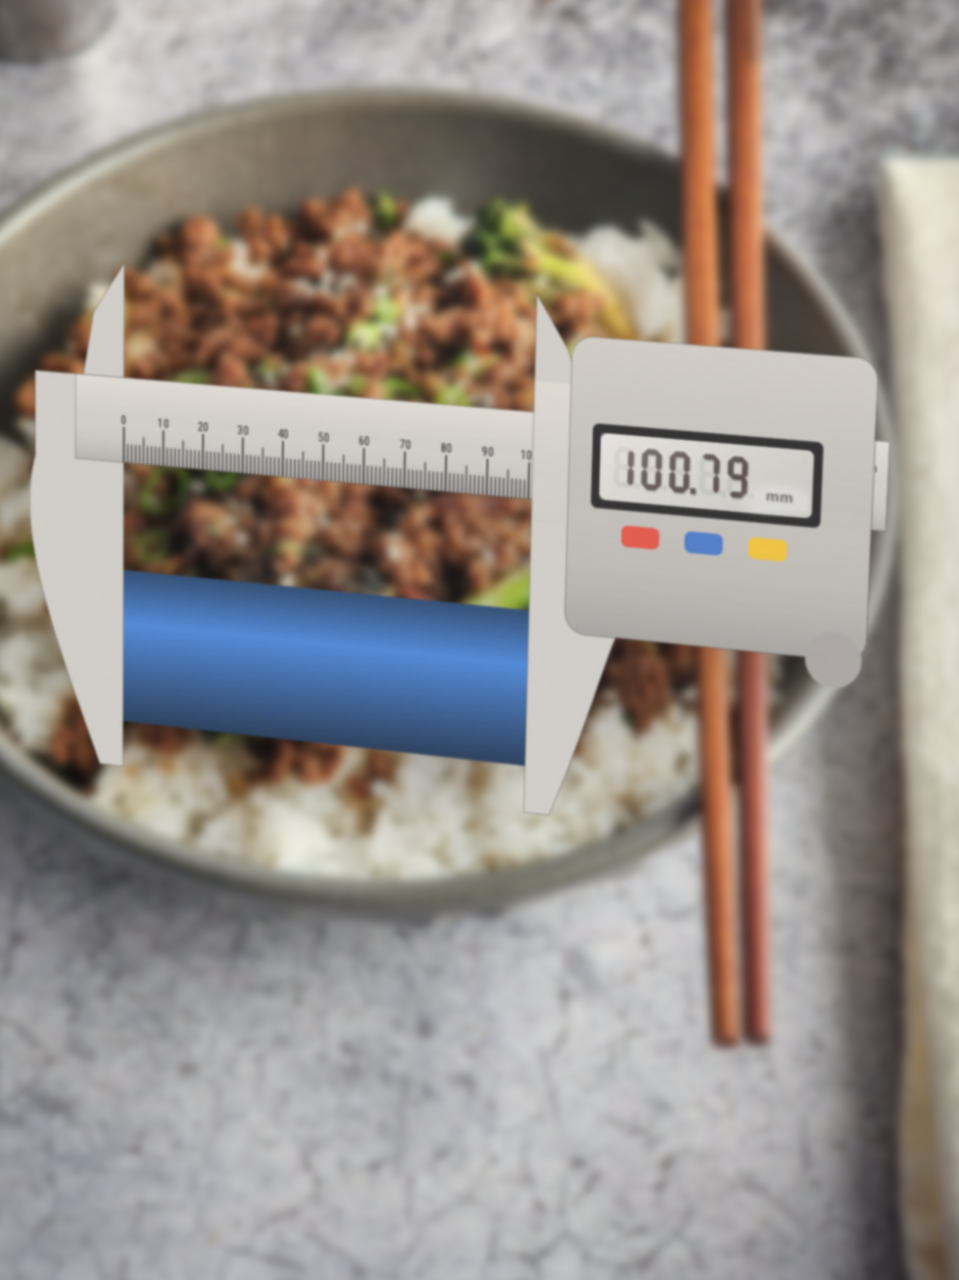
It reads 100.79 mm
